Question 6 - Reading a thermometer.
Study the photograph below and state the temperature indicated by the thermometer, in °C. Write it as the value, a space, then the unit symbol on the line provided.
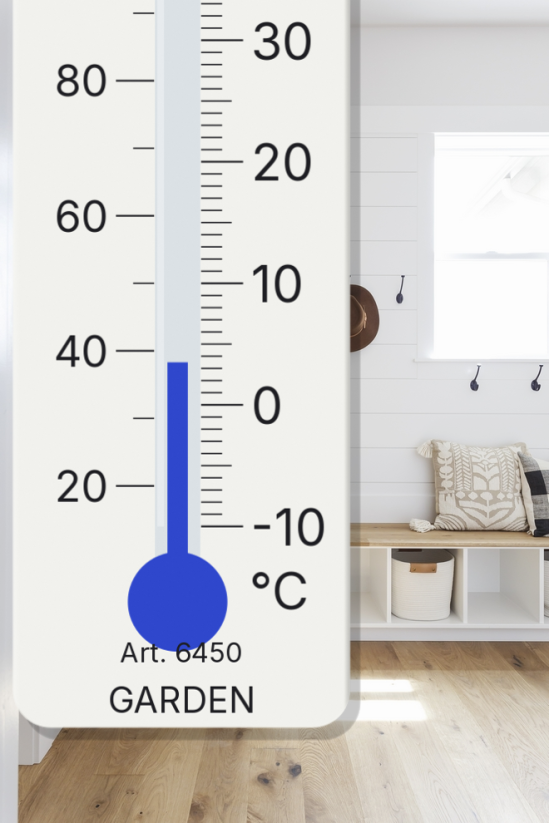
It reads 3.5 °C
